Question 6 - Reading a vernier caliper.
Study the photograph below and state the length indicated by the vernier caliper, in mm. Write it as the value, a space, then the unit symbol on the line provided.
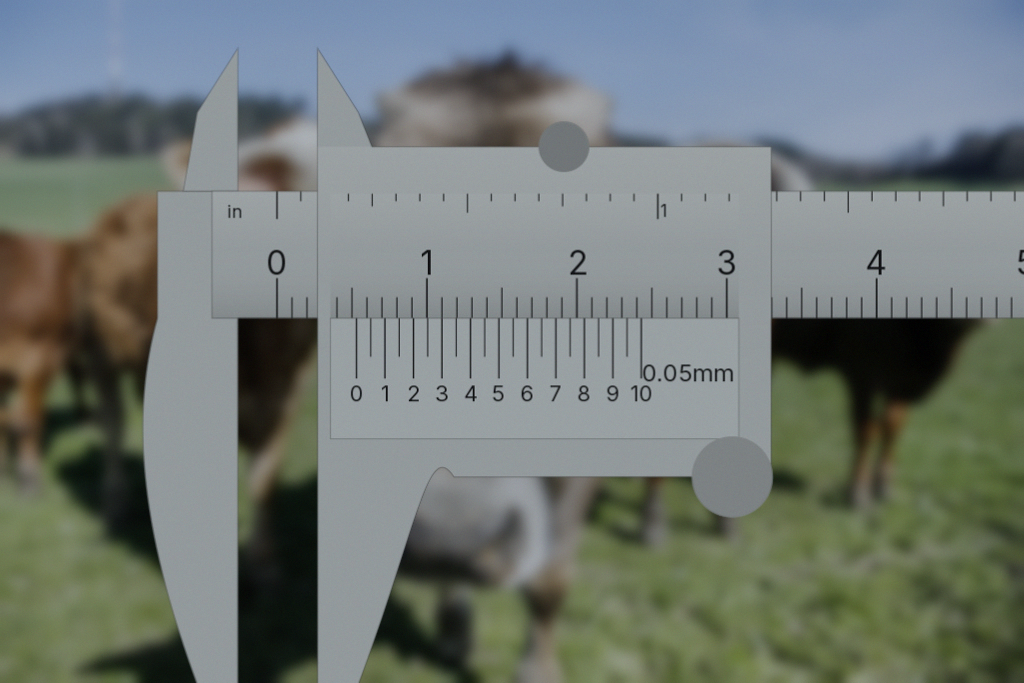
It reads 5.3 mm
